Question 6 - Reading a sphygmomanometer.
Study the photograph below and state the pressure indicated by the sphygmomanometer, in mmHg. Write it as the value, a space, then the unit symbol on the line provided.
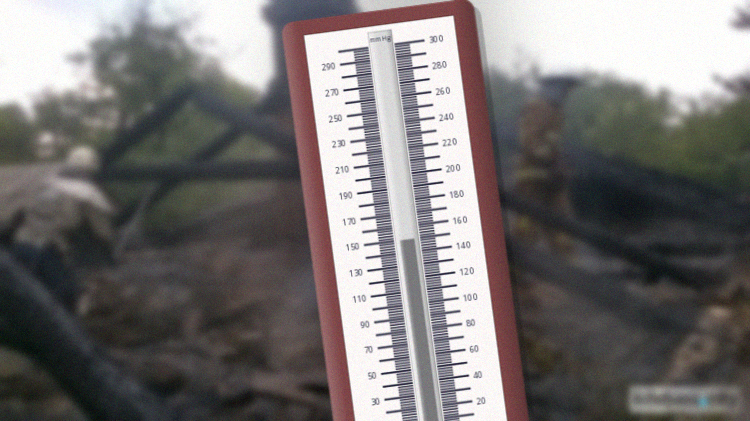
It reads 150 mmHg
